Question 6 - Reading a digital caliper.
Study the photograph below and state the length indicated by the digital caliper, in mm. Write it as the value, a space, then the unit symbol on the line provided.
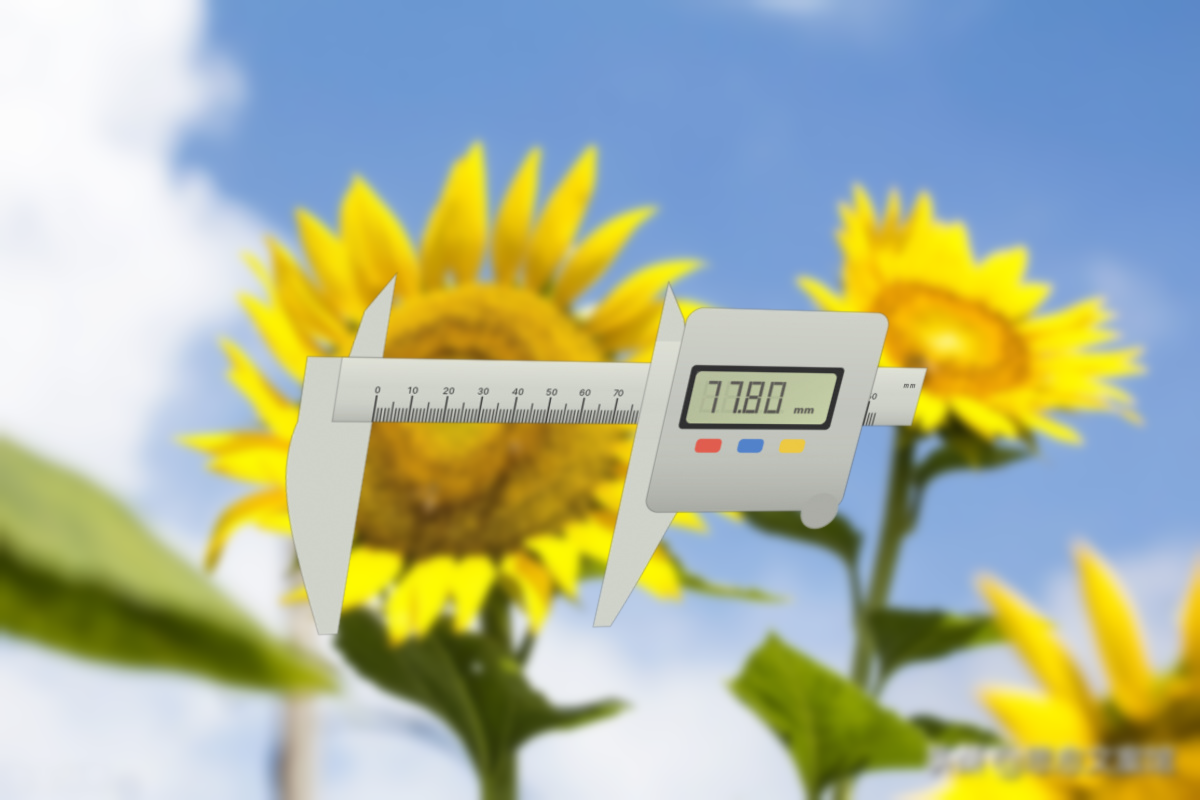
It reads 77.80 mm
